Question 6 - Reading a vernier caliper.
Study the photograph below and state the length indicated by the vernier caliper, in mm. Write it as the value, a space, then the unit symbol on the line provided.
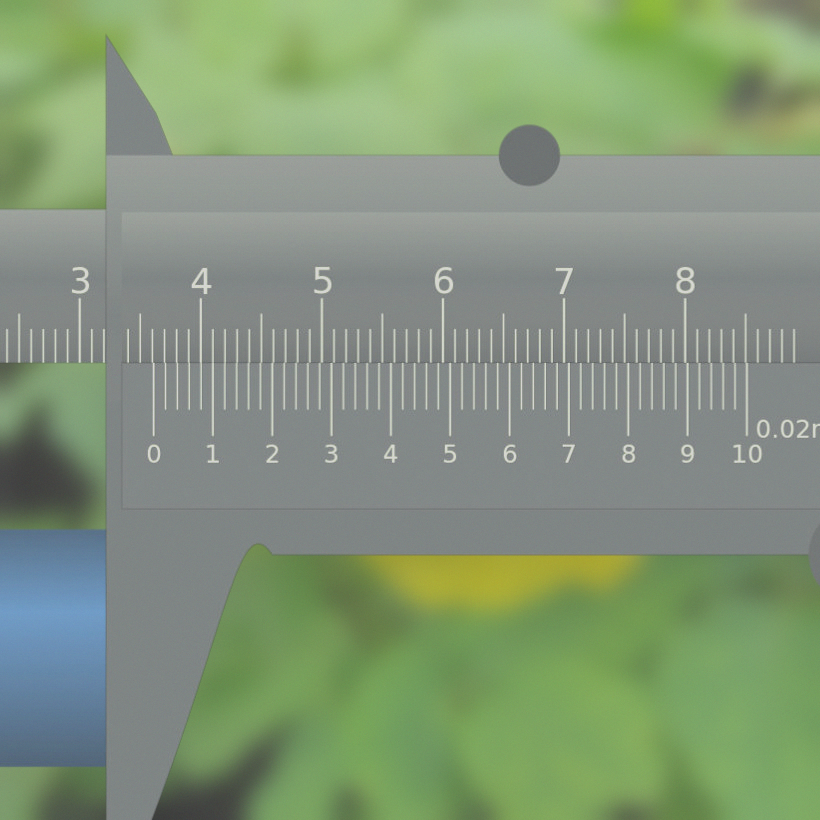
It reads 36.1 mm
